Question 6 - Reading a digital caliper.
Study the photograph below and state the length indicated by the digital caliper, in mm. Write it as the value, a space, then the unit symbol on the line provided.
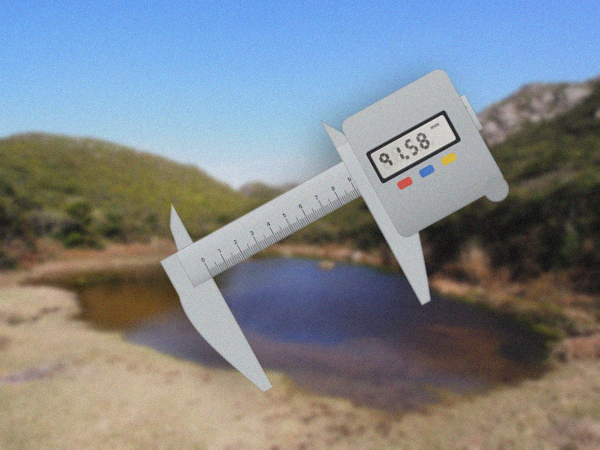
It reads 91.58 mm
